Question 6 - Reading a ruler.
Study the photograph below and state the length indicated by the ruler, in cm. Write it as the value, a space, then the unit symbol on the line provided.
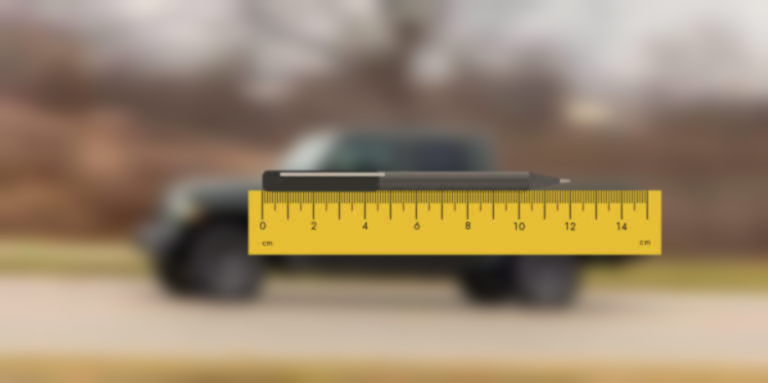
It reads 12 cm
